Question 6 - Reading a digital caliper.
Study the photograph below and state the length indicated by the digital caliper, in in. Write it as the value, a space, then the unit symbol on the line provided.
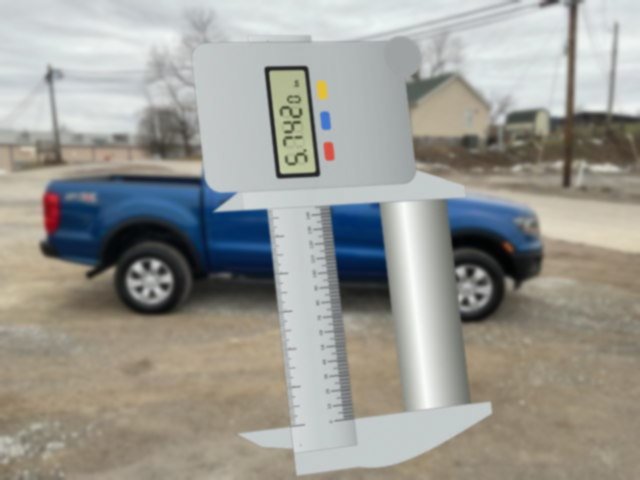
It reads 5.7420 in
